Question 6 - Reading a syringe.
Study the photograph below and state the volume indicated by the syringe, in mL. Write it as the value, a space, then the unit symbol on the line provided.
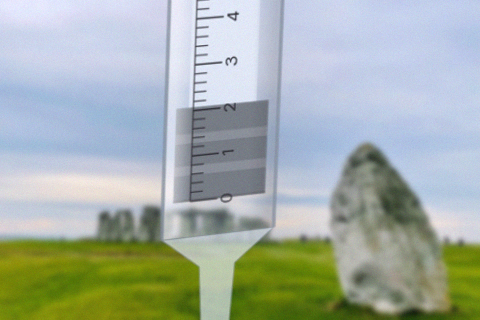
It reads 0 mL
